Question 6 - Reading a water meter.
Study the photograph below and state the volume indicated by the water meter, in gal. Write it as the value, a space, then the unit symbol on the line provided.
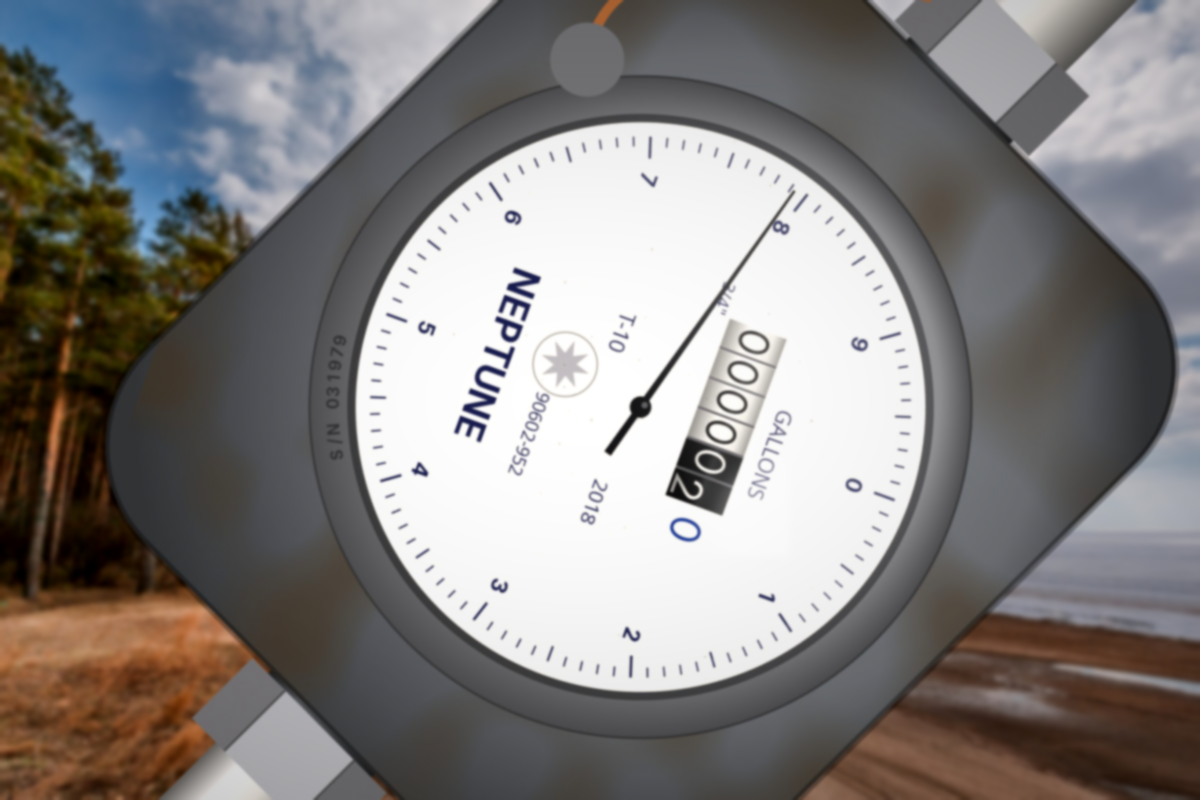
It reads 17.9 gal
